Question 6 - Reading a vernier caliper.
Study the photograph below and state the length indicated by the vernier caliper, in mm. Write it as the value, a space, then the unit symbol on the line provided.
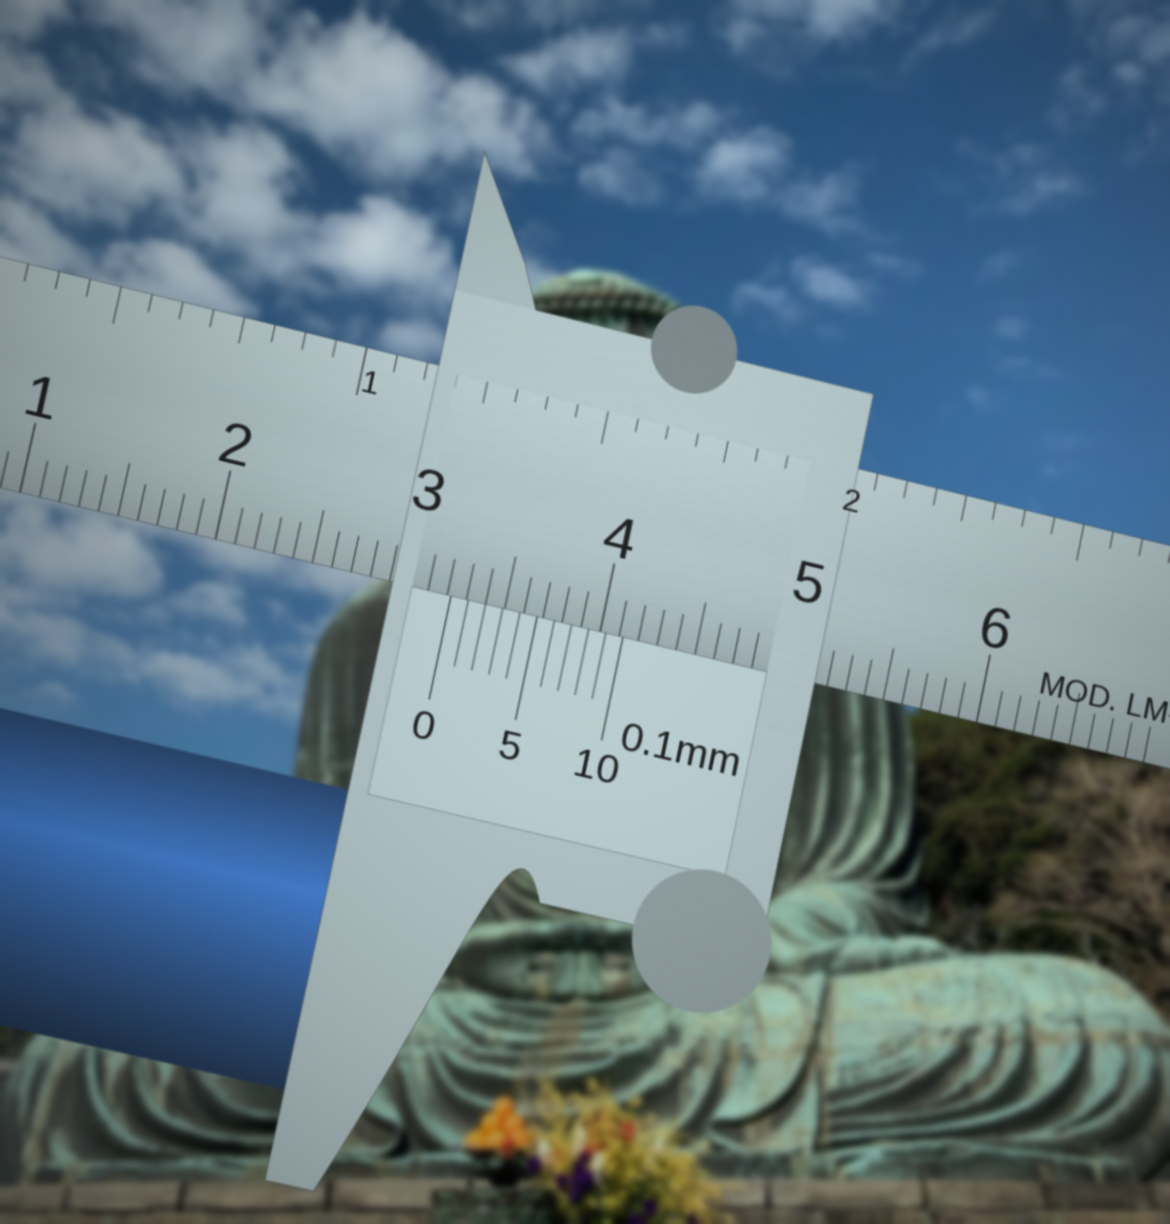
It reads 32.2 mm
